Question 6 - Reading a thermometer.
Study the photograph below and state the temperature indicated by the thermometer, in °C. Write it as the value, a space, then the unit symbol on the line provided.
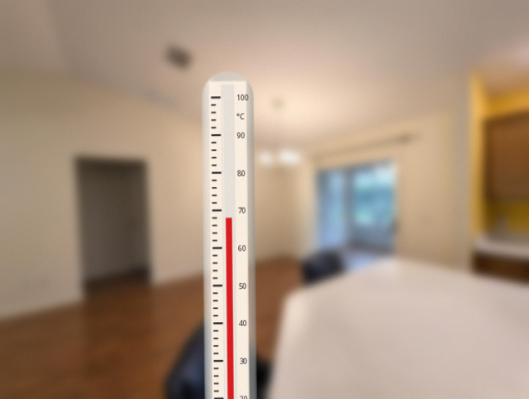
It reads 68 °C
